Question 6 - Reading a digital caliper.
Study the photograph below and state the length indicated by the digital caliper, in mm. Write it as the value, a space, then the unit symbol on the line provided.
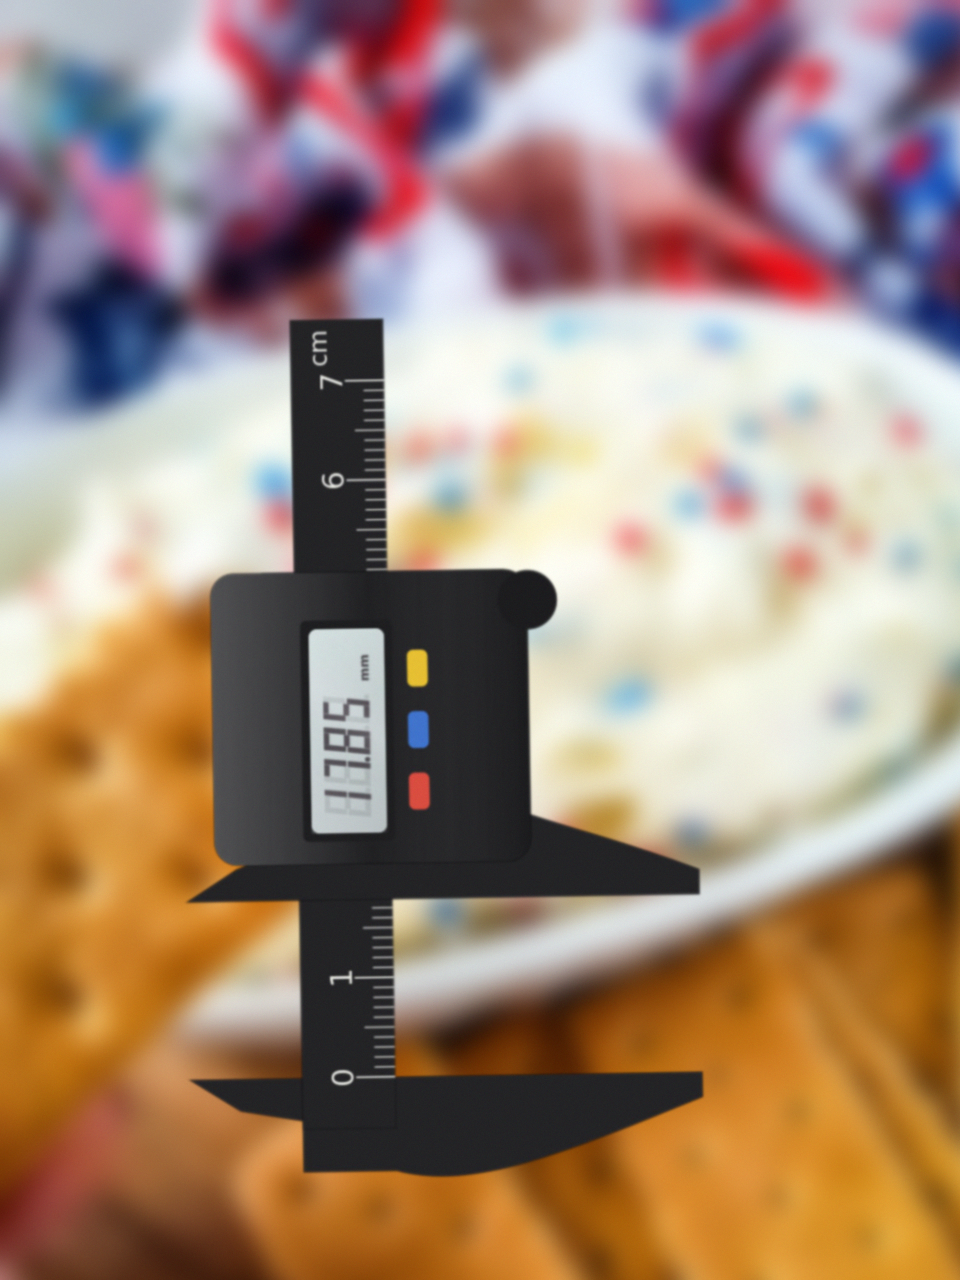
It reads 17.85 mm
